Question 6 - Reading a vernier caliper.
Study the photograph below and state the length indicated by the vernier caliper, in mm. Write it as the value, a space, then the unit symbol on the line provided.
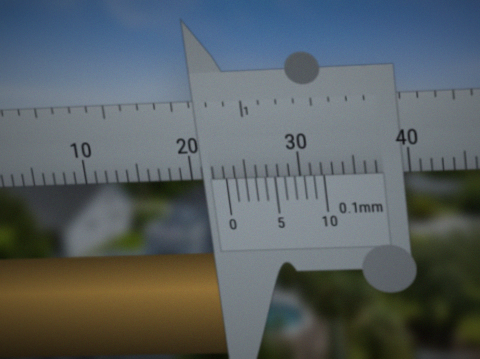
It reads 23.2 mm
